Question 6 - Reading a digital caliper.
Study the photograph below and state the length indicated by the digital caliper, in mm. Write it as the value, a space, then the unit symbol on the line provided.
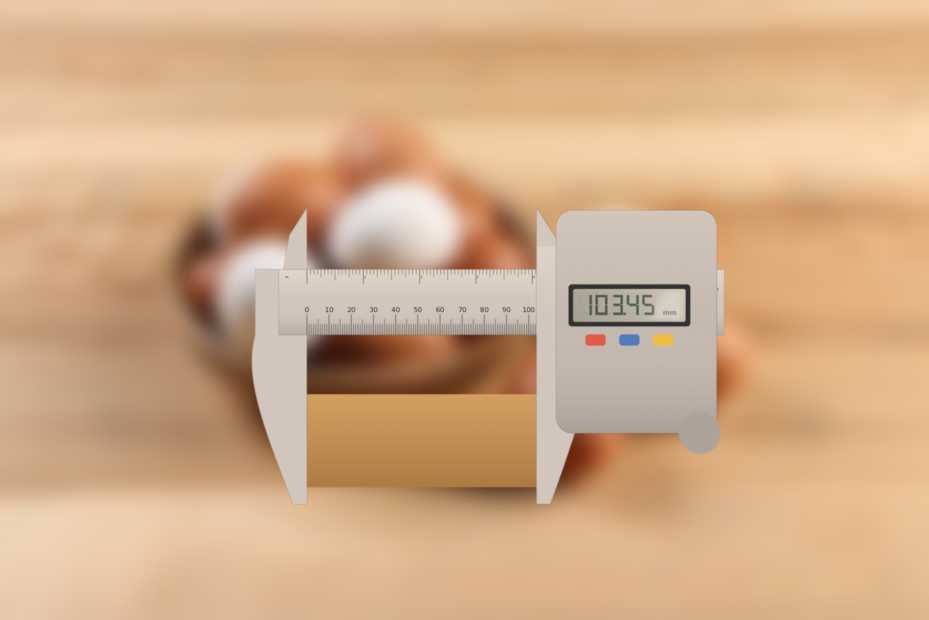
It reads 103.45 mm
